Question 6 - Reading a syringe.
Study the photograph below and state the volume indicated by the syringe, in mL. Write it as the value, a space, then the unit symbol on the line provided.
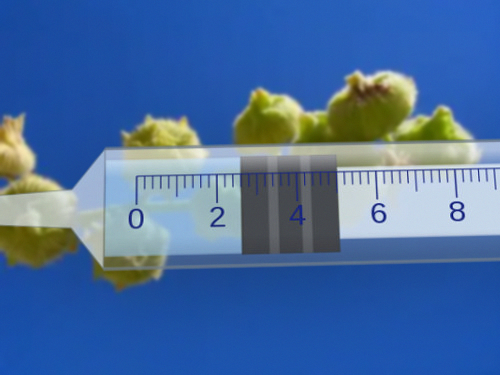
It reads 2.6 mL
